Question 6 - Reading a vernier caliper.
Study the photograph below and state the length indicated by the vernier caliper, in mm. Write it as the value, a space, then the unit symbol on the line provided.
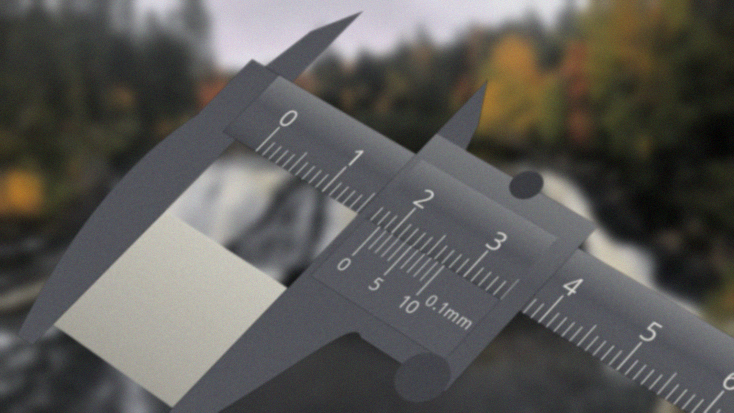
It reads 18.4 mm
